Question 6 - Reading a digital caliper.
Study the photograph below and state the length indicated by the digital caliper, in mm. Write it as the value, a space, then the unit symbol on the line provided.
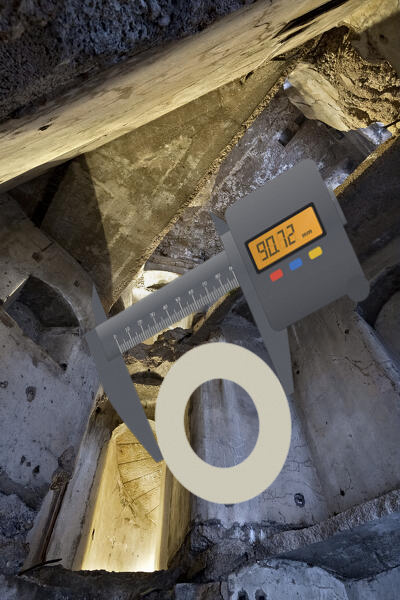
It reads 90.72 mm
